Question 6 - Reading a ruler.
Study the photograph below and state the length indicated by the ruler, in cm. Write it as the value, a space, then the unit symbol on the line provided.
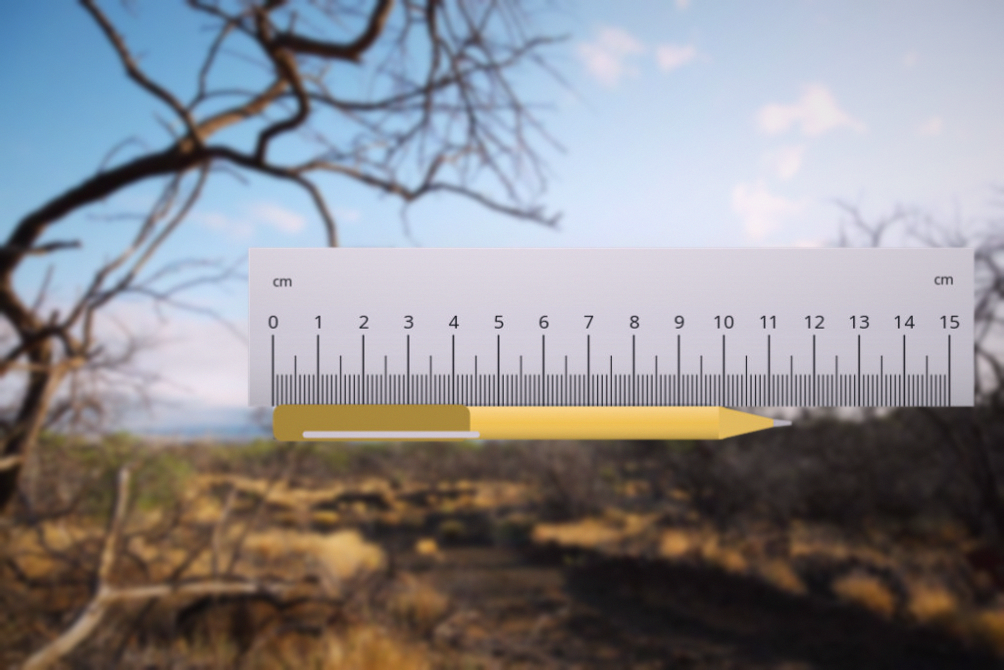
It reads 11.5 cm
